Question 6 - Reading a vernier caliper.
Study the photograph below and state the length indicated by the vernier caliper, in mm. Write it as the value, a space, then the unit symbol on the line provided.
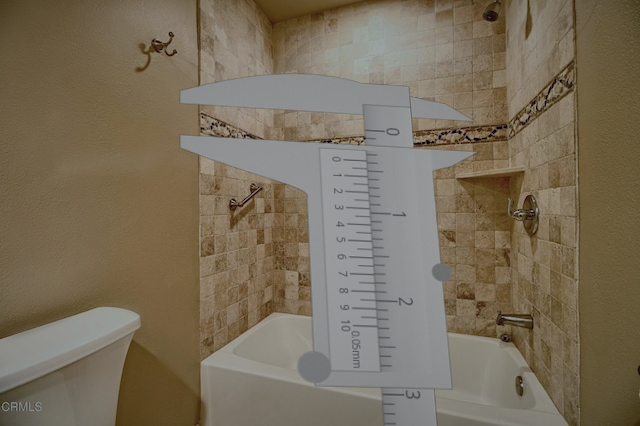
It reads 3.8 mm
